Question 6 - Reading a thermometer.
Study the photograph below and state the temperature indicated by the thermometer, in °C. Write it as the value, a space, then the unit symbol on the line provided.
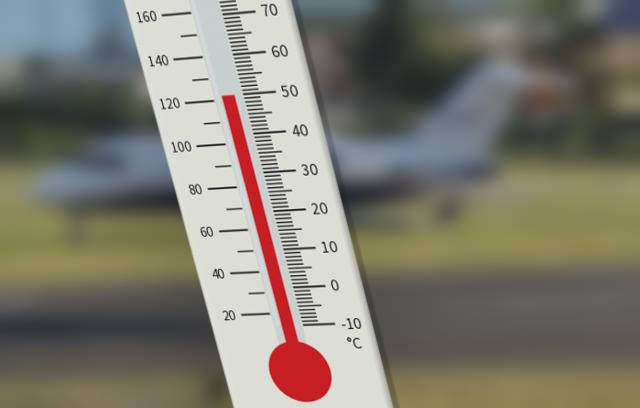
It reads 50 °C
